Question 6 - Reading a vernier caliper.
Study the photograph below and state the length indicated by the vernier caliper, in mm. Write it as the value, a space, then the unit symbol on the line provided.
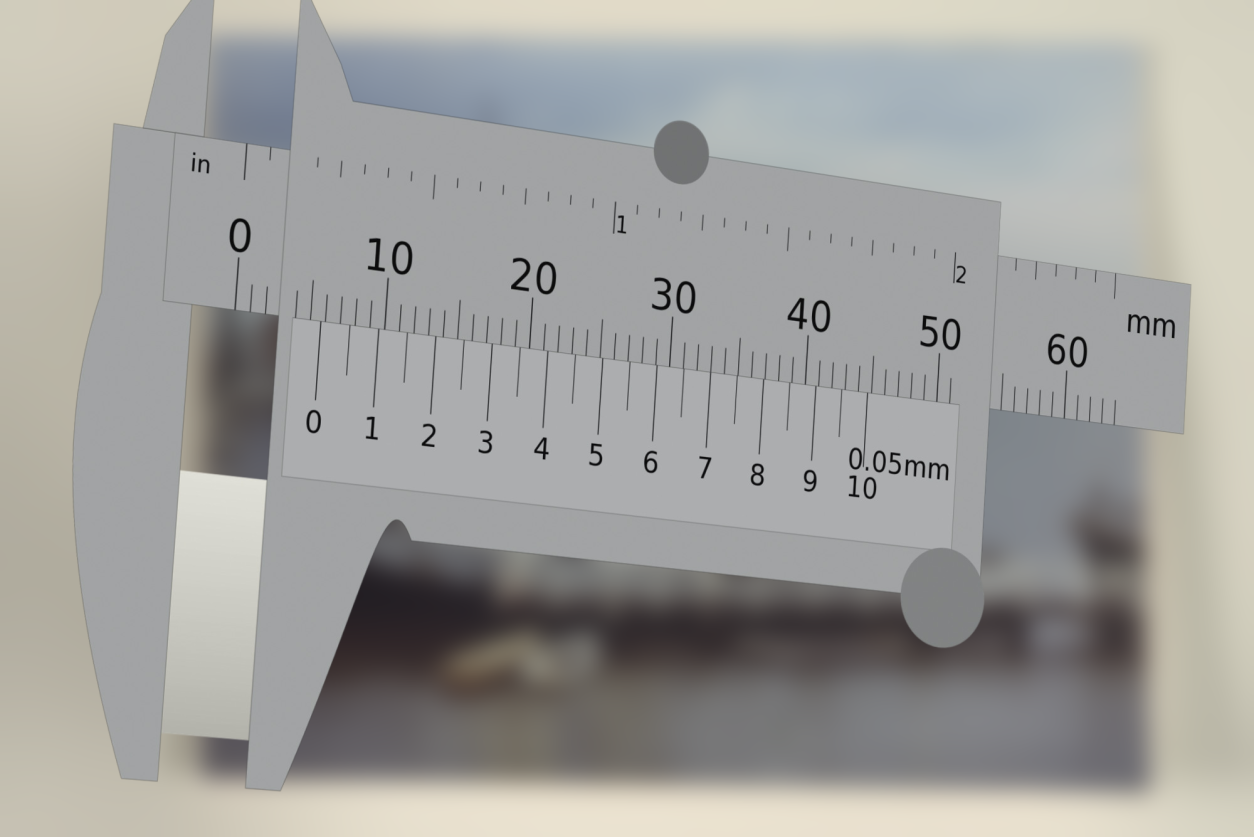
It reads 5.7 mm
